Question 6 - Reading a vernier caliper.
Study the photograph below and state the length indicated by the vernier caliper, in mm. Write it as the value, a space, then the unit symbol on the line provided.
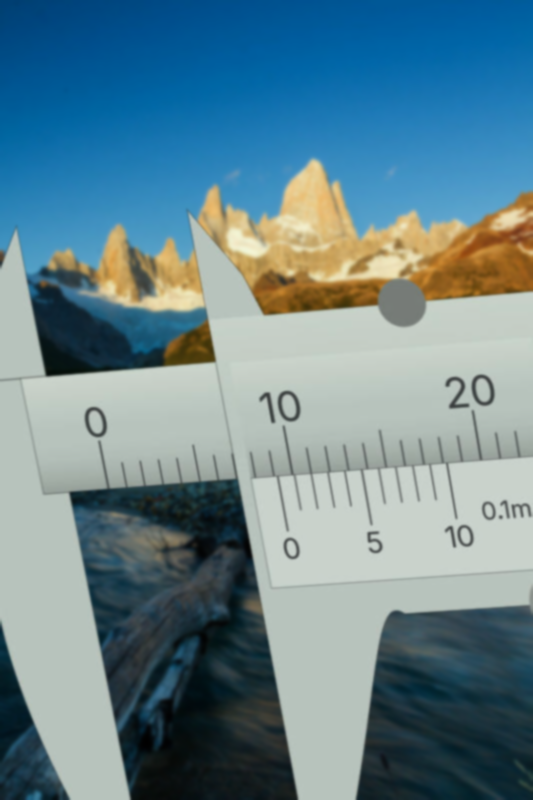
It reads 9.2 mm
